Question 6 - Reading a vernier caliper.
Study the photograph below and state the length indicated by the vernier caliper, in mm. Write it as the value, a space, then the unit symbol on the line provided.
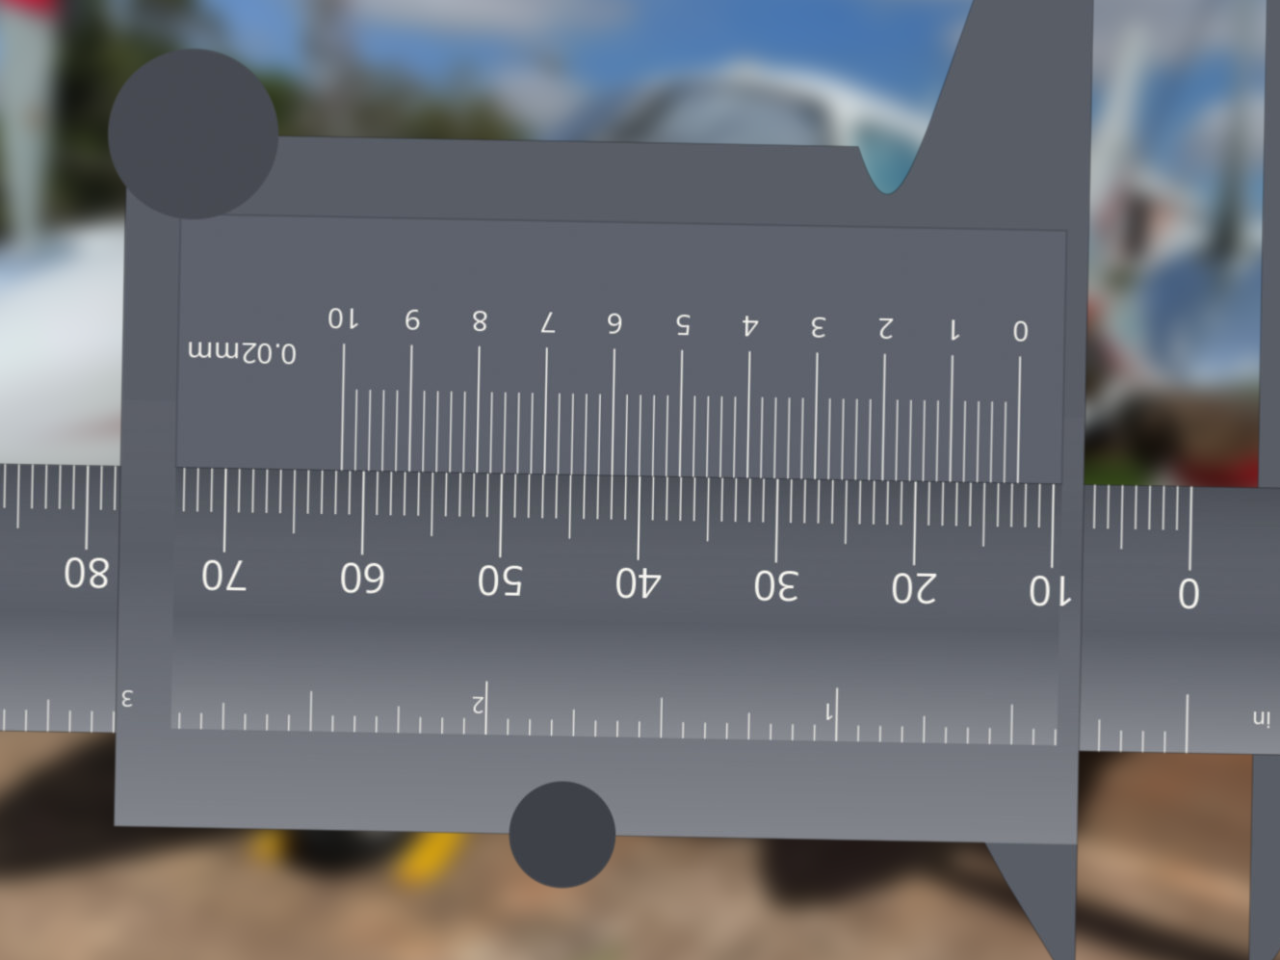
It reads 12.6 mm
